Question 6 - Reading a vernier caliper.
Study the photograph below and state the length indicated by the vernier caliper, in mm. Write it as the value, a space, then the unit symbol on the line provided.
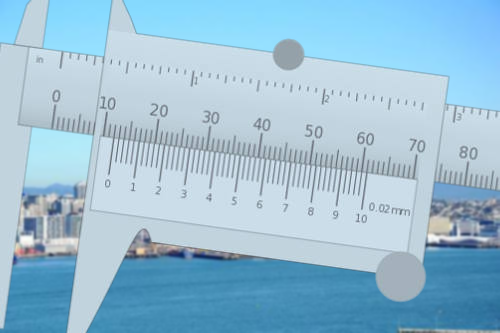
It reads 12.0 mm
